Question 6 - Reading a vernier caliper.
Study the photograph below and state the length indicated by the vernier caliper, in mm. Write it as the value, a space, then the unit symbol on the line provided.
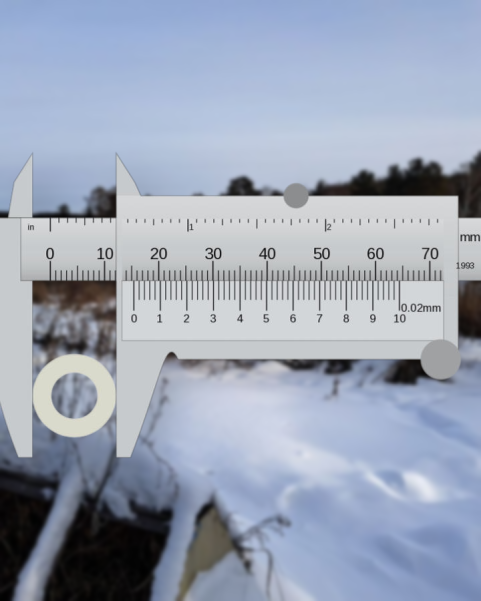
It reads 15.4 mm
